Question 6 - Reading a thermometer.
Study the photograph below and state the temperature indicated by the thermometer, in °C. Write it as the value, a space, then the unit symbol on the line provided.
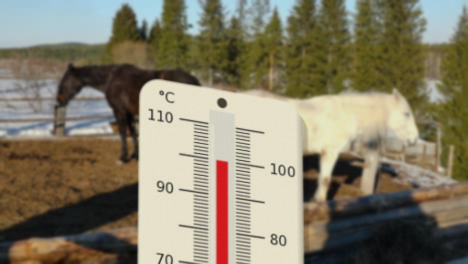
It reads 100 °C
